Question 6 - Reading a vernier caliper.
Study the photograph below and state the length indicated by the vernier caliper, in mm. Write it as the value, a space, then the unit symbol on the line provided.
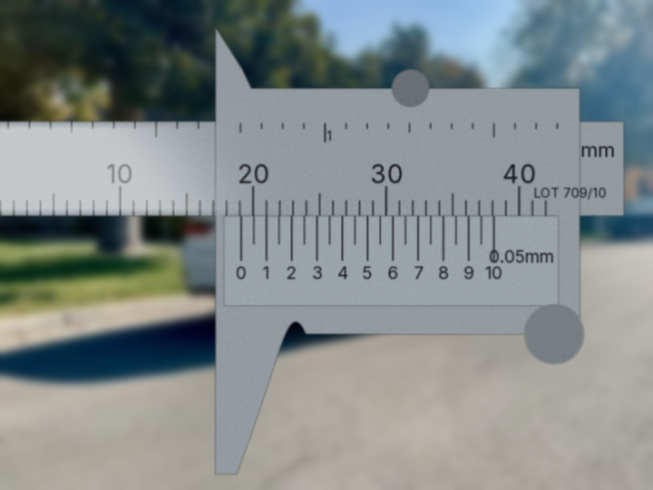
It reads 19.1 mm
